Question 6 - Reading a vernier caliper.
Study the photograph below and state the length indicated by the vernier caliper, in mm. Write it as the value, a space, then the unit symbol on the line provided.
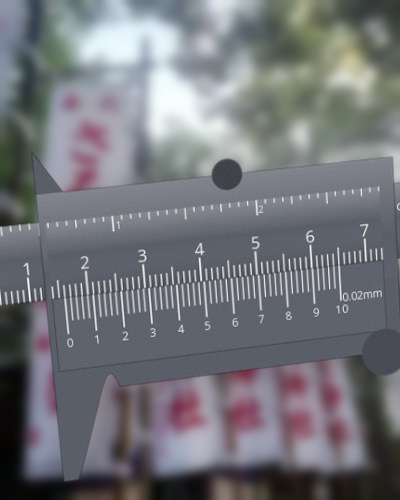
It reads 16.0 mm
